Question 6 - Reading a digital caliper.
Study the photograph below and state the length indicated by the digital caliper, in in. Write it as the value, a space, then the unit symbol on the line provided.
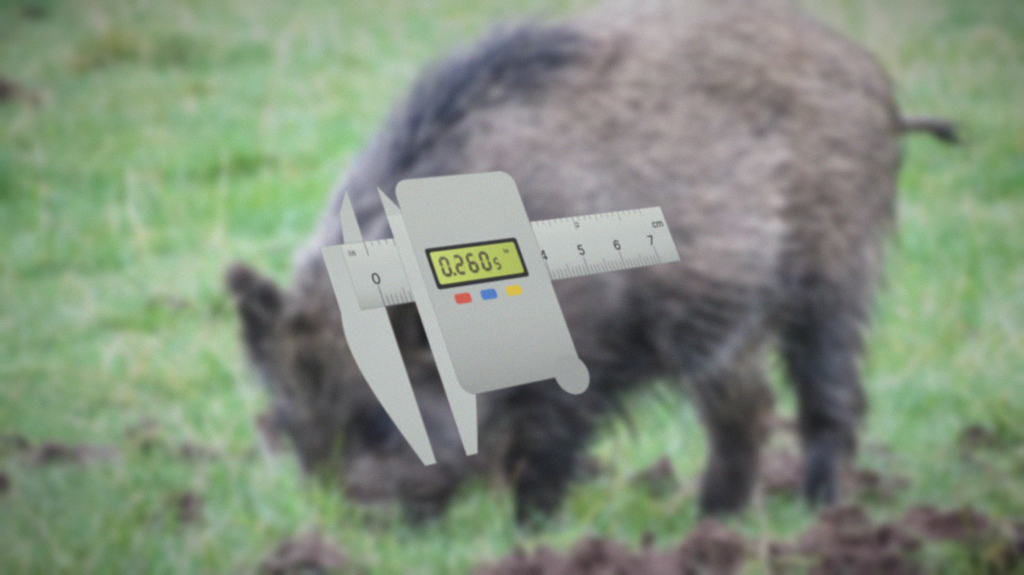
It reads 0.2605 in
